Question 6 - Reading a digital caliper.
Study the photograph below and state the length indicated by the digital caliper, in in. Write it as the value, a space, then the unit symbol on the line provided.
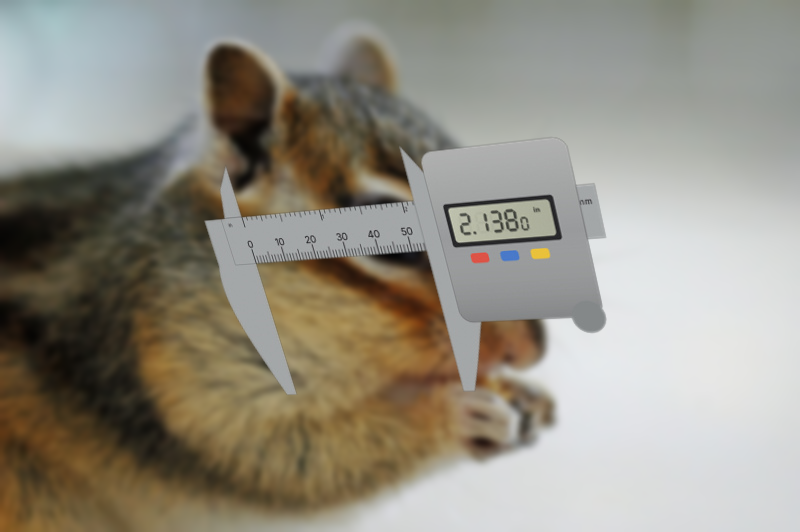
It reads 2.1380 in
